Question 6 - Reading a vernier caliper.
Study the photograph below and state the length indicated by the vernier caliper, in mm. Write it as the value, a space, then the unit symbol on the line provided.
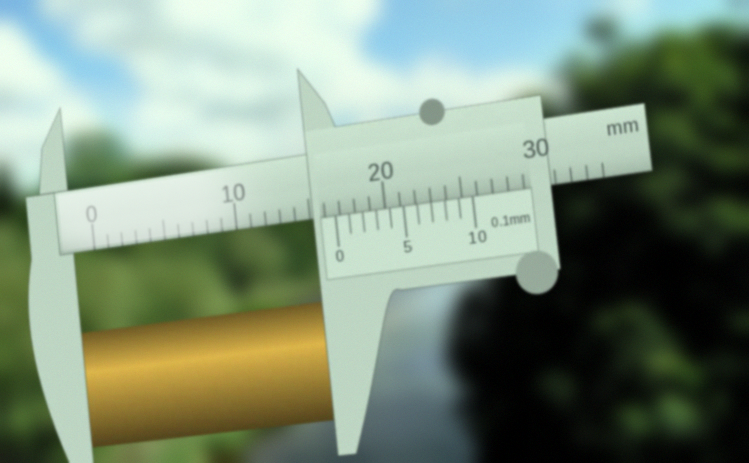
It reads 16.7 mm
